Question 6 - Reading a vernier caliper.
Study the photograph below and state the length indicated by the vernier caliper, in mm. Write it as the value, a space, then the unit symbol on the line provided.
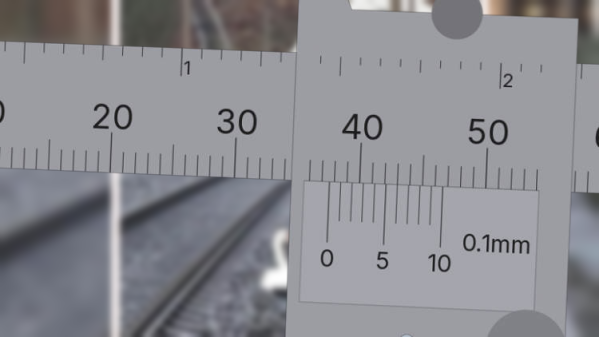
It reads 37.6 mm
